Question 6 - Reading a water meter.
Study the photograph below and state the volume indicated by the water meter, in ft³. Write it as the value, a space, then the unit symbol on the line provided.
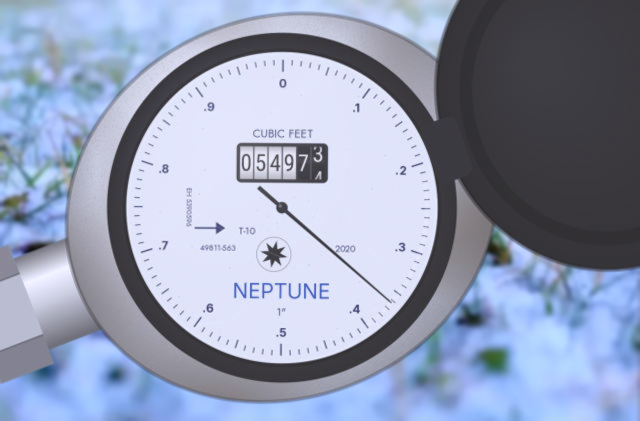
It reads 54973.36 ft³
